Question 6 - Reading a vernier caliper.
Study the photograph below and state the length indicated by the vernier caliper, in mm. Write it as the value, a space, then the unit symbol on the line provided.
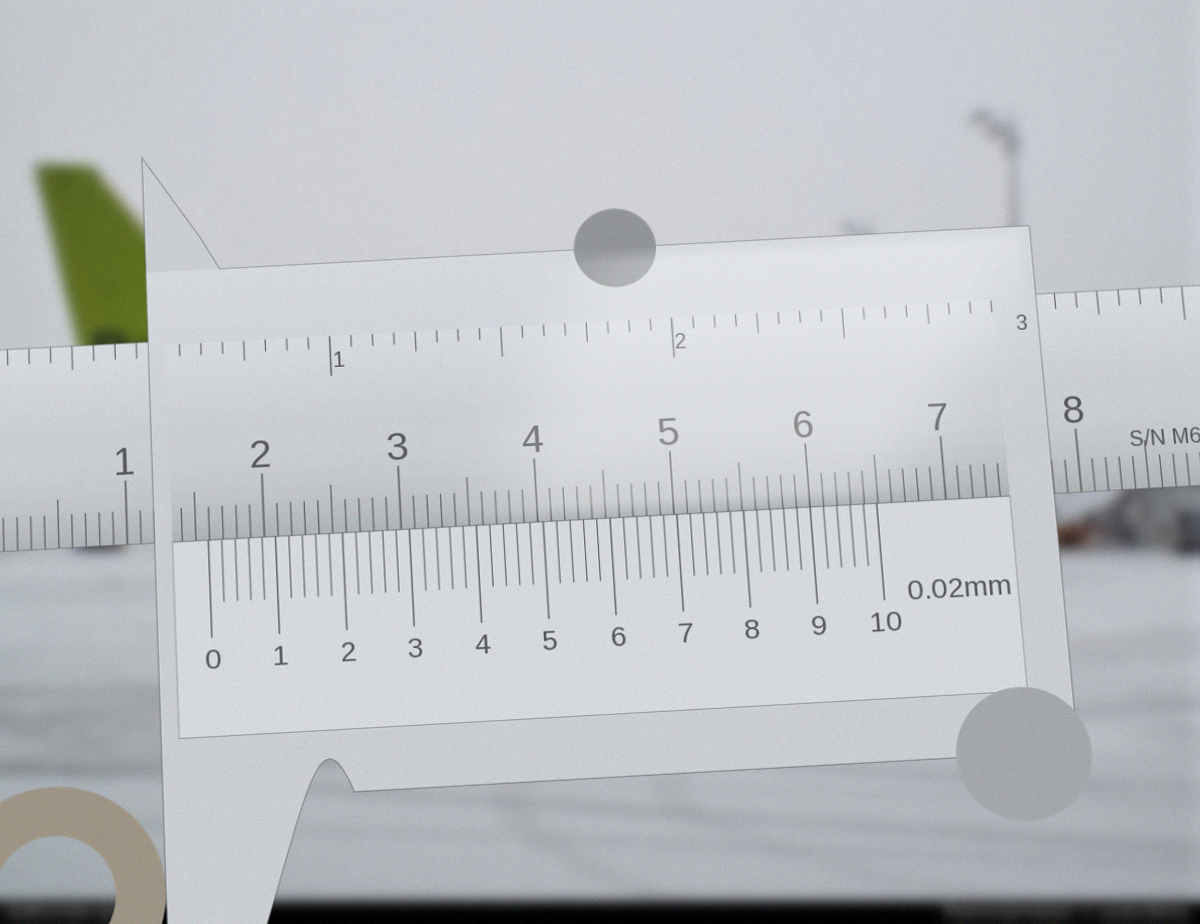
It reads 15.9 mm
